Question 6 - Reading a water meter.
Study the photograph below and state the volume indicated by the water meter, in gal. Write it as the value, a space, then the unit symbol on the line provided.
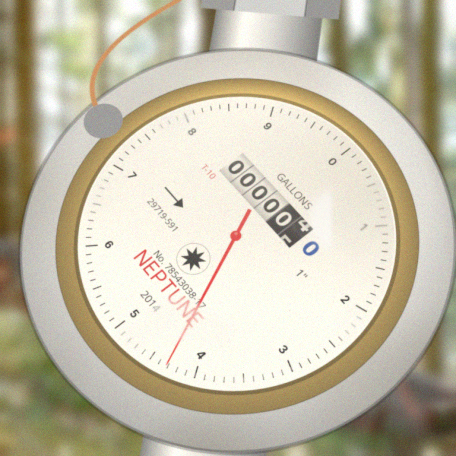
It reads 44.3 gal
